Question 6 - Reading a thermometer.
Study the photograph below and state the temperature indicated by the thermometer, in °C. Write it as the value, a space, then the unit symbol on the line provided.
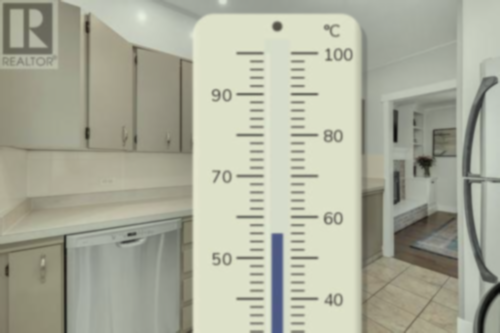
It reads 56 °C
